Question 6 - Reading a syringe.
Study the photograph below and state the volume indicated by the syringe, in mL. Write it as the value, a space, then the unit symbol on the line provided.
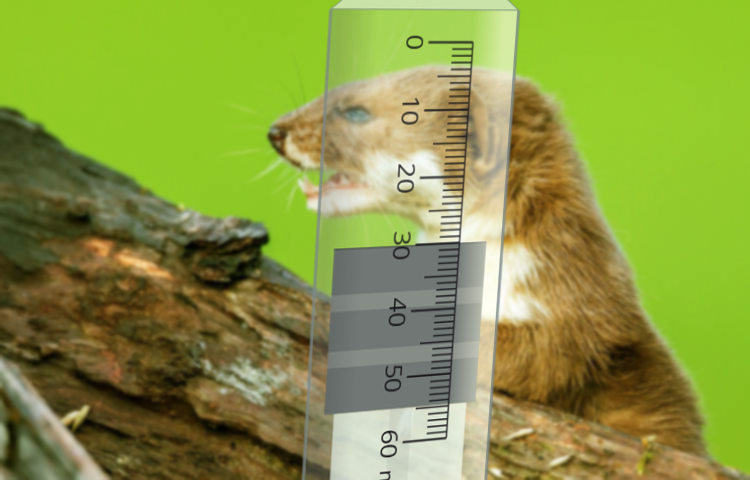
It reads 30 mL
